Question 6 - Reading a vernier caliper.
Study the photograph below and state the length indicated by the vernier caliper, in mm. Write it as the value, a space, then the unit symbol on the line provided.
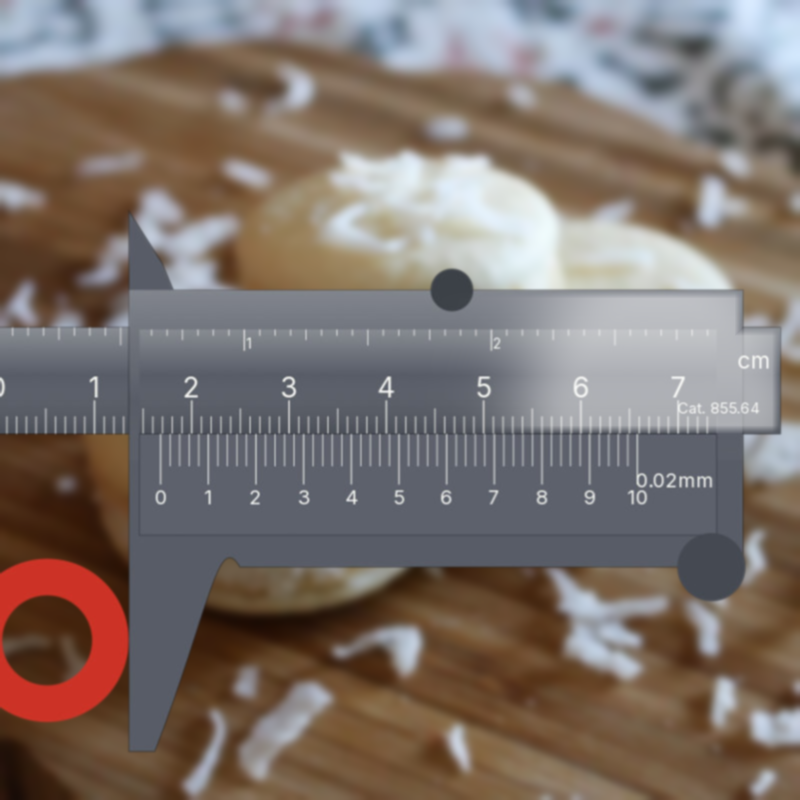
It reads 16.8 mm
